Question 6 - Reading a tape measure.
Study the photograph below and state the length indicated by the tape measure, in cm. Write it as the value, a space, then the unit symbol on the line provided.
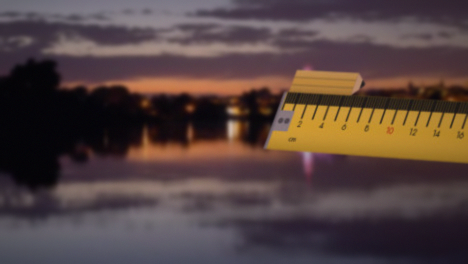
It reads 6.5 cm
